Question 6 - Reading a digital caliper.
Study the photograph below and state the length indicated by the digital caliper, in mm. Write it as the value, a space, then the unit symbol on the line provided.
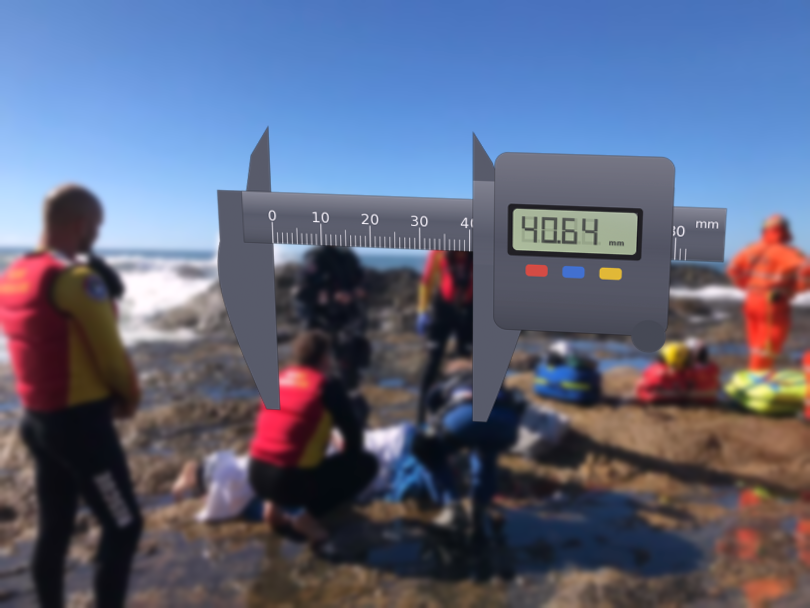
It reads 40.64 mm
